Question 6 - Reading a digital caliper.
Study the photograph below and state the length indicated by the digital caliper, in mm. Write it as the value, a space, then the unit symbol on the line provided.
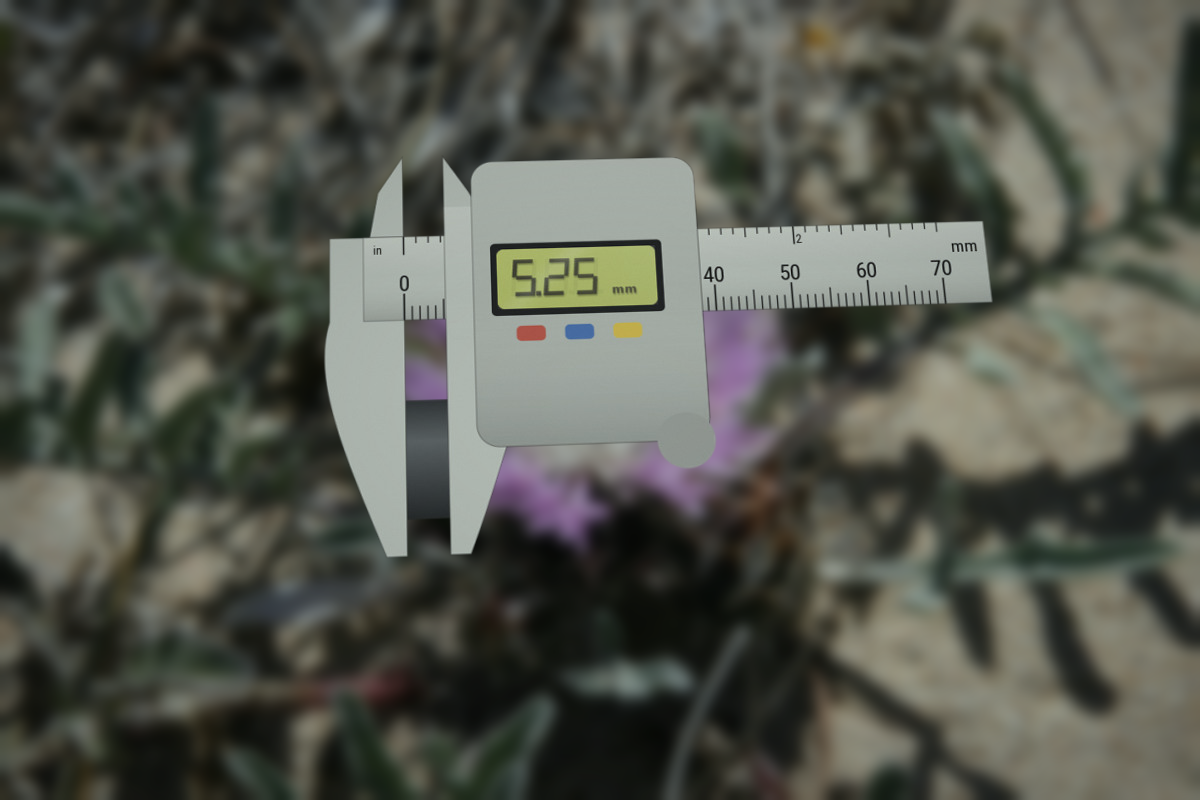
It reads 5.25 mm
